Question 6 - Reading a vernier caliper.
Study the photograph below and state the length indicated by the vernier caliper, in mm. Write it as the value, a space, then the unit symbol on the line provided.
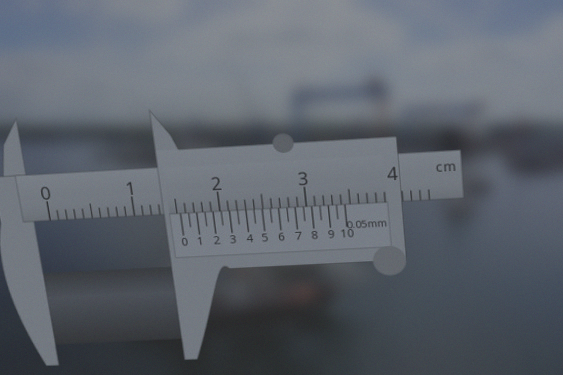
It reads 15.4 mm
